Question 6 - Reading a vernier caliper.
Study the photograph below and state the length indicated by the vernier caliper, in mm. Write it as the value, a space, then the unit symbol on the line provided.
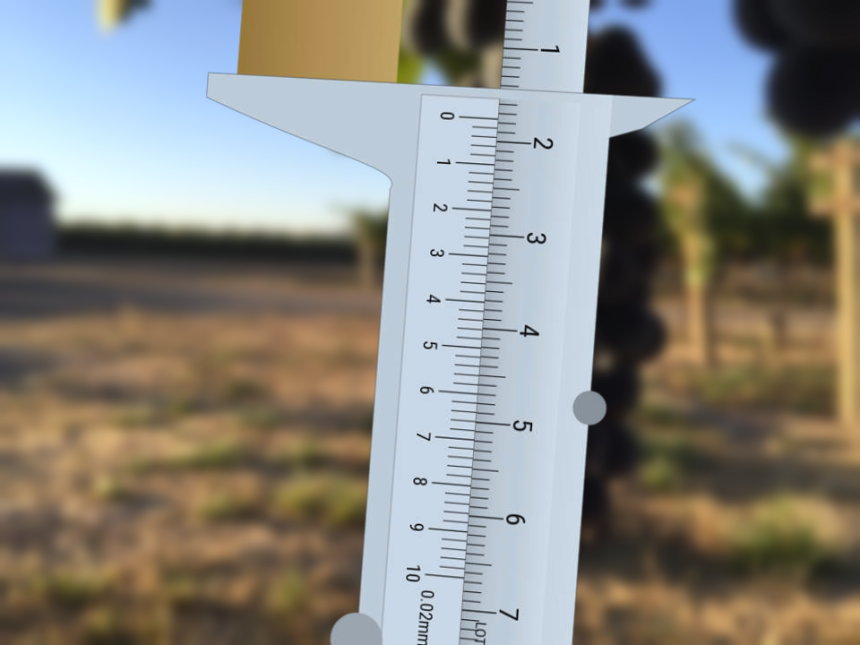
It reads 17.6 mm
